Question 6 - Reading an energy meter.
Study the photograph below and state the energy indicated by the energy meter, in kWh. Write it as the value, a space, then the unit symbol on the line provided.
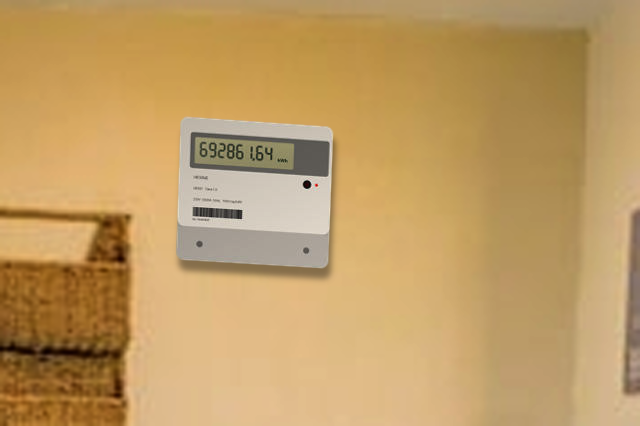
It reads 692861.64 kWh
